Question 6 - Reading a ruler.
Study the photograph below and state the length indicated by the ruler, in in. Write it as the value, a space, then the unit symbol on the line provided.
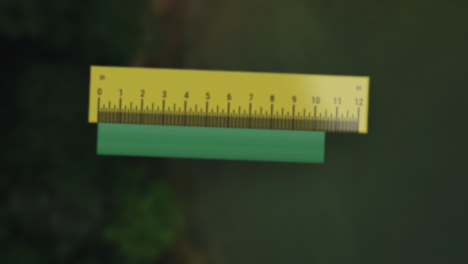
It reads 10.5 in
